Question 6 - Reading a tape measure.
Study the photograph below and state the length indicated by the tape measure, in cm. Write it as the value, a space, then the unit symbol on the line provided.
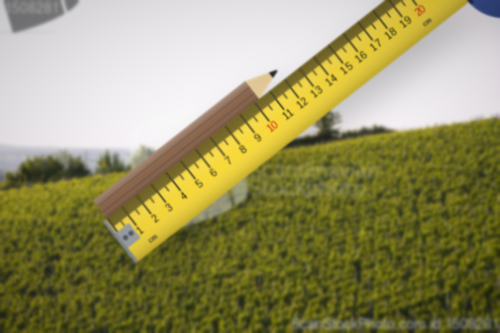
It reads 12 cm
